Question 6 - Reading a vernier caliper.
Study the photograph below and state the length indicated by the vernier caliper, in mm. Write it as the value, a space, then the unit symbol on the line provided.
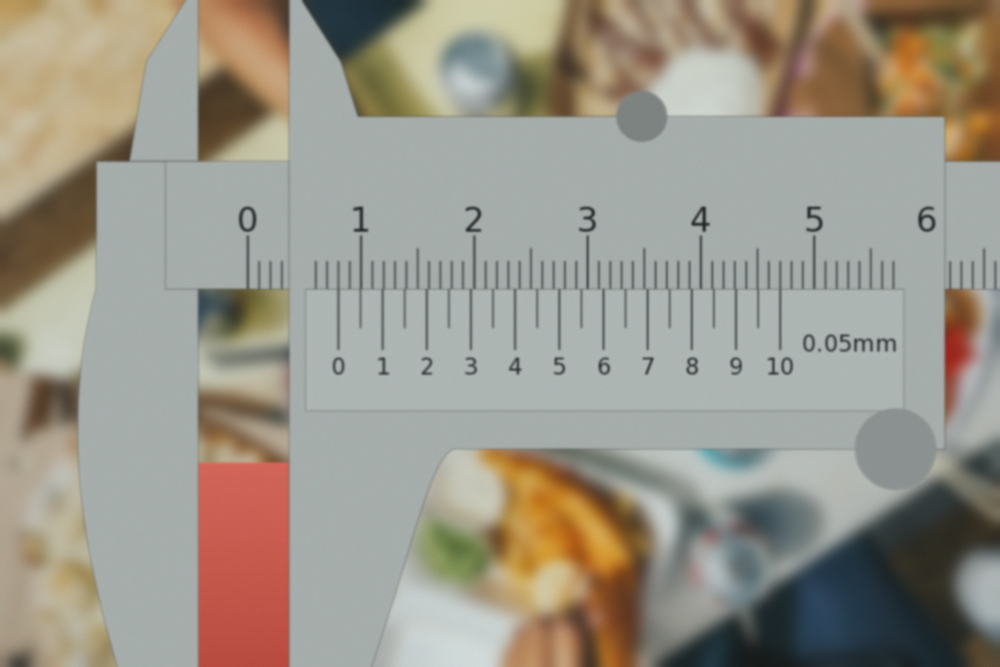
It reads 8.0 mm
